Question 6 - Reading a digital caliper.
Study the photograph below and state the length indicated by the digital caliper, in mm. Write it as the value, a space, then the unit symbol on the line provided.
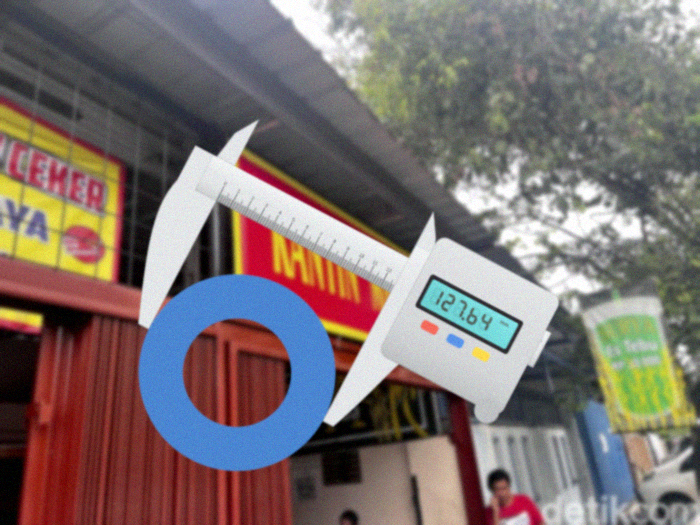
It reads 127.64 mm
